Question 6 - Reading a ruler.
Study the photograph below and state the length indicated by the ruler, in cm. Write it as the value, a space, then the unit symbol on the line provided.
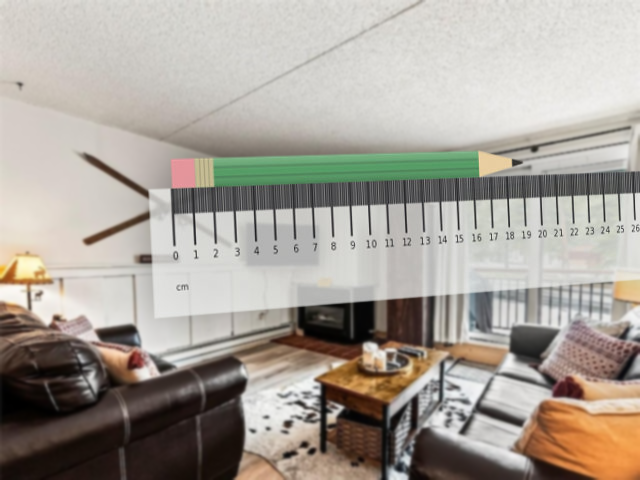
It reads 19 cm
